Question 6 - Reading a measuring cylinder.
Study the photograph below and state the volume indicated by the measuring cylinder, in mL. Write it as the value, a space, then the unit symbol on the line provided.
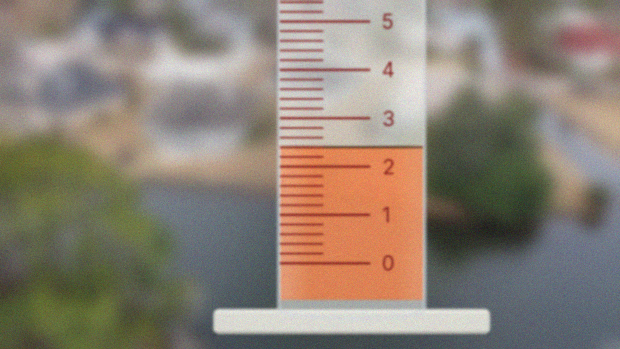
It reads 2.4 mL
